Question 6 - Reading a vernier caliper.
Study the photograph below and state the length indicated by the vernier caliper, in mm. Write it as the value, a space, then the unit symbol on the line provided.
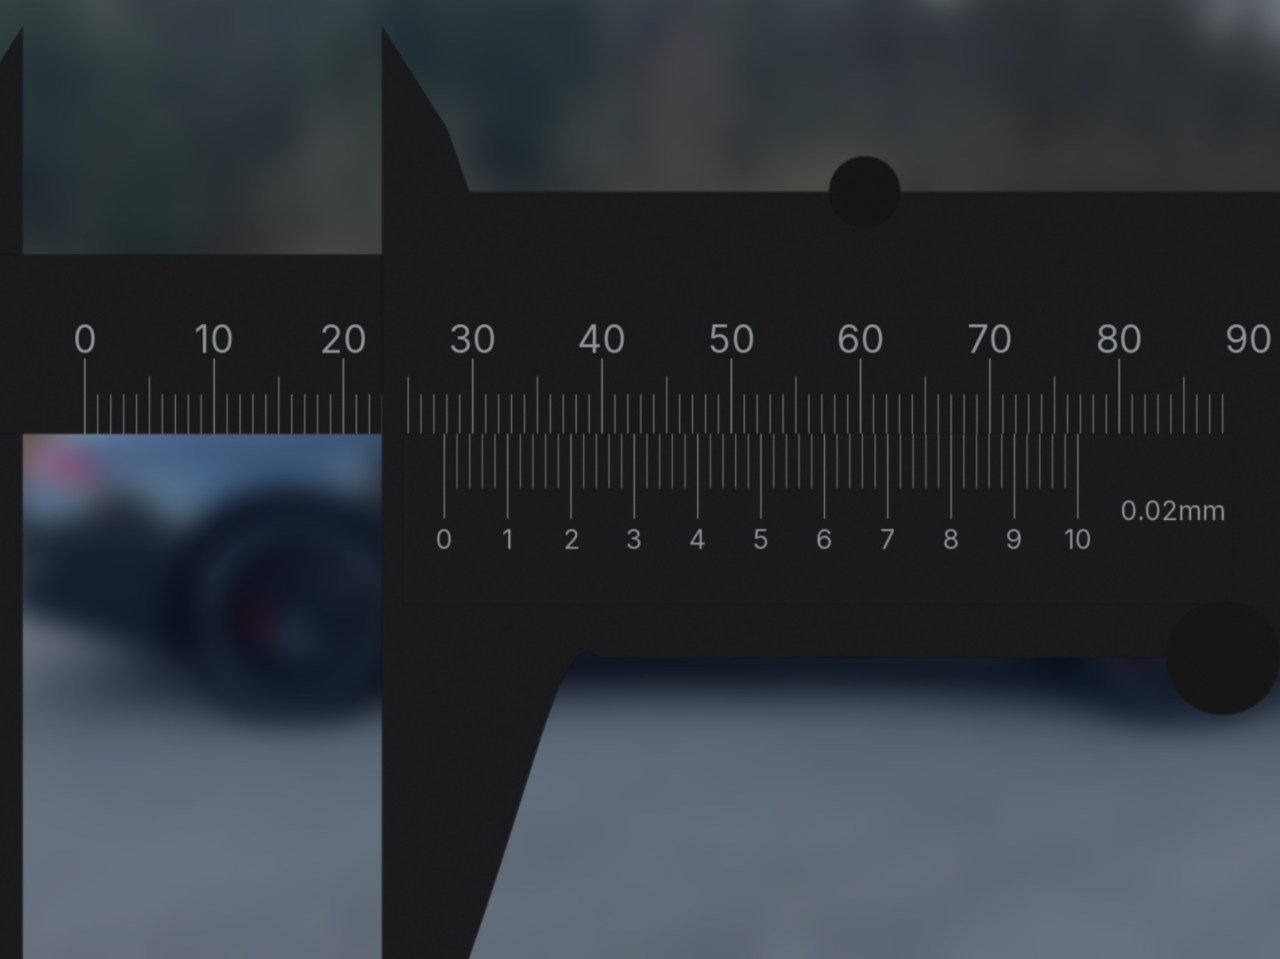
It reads 27.8 mm
